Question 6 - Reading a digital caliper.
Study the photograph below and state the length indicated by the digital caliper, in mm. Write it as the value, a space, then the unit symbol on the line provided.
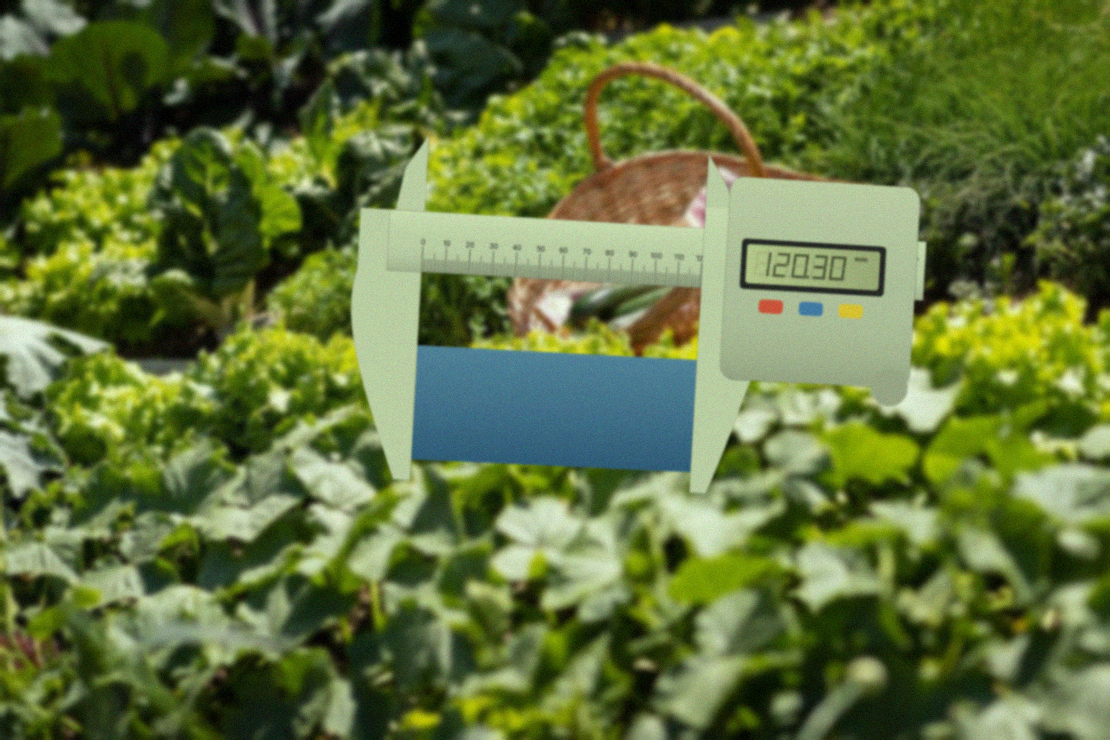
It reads 120.30 mm
